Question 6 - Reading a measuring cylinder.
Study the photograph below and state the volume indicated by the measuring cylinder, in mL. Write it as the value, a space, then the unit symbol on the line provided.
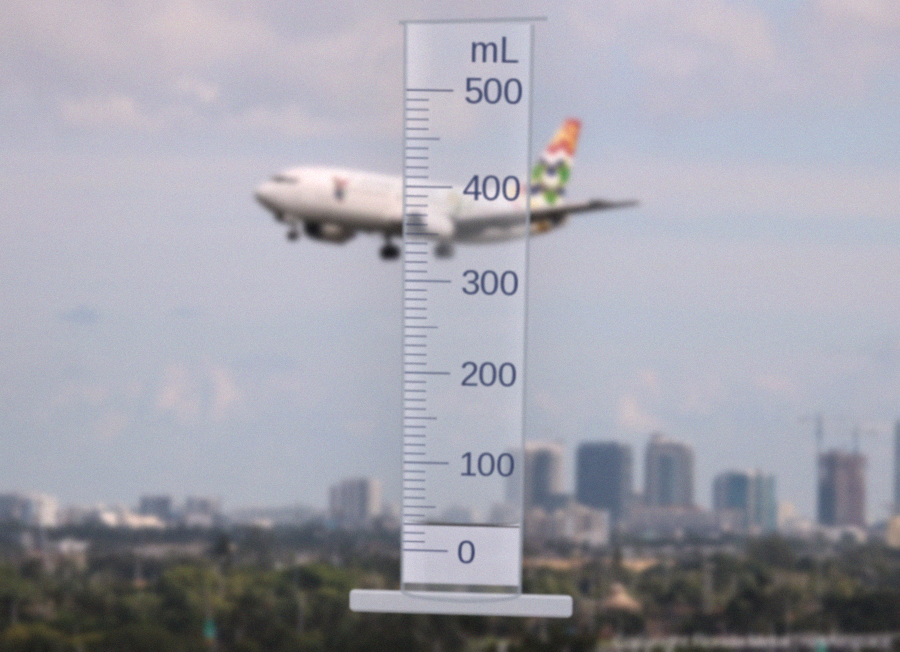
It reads 30 mL
